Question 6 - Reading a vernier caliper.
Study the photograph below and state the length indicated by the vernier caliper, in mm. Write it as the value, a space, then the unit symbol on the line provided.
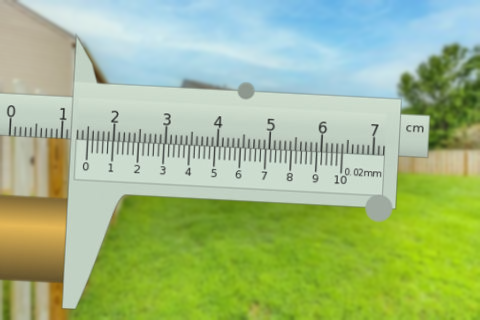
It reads 15.0 mm
